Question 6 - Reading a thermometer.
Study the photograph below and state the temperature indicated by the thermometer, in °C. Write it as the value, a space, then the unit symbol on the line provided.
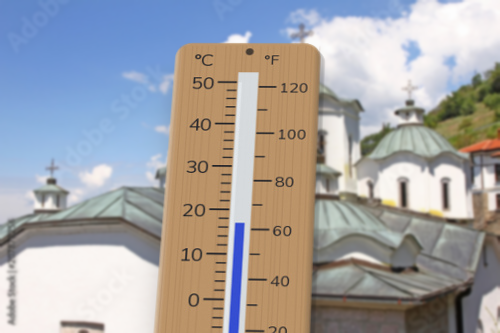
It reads 17 °C
